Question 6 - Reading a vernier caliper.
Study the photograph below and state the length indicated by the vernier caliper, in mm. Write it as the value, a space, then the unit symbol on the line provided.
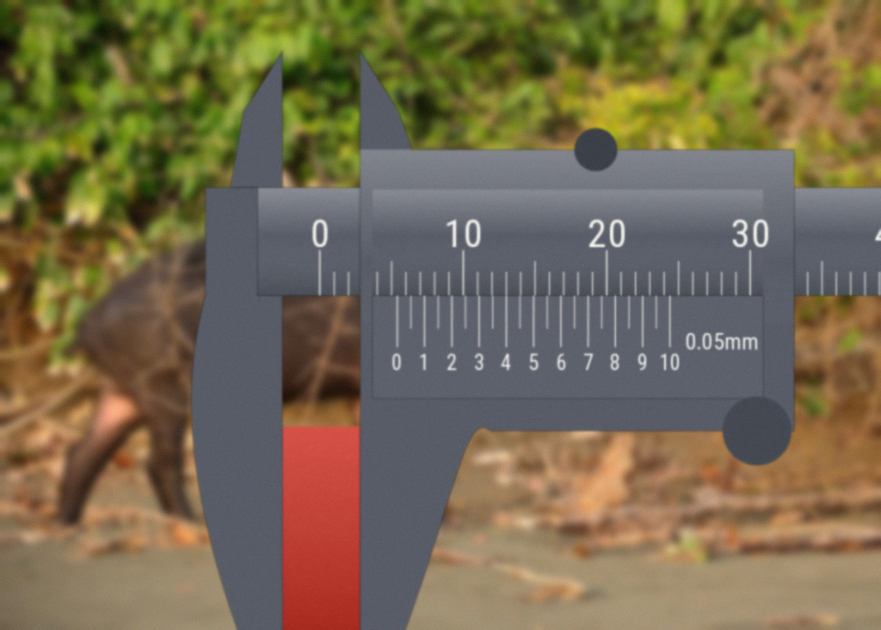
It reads 5.4 mm
